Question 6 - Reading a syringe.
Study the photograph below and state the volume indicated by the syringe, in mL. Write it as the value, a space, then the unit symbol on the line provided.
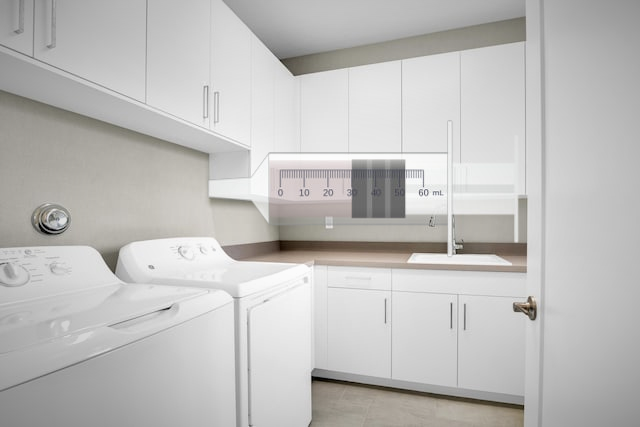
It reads 30 mL
